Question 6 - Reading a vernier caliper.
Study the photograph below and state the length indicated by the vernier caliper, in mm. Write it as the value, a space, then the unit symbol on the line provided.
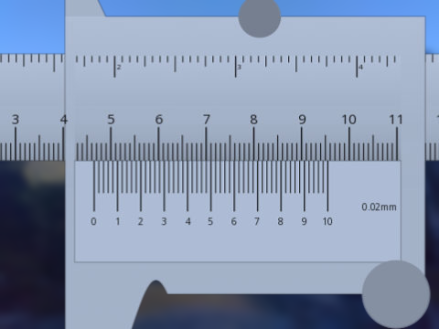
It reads 46.5 mm
